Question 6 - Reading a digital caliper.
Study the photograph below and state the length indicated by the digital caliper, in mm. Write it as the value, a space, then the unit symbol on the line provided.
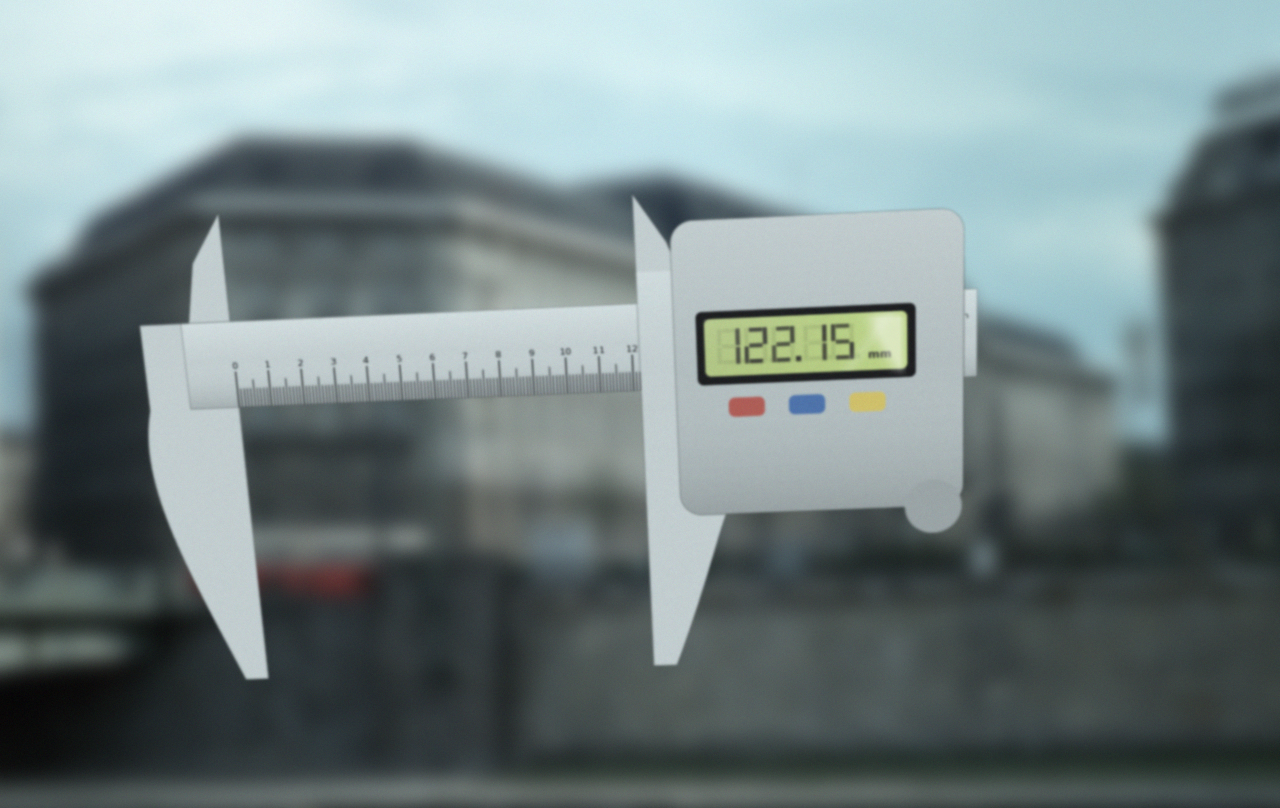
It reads 122.15 mm
